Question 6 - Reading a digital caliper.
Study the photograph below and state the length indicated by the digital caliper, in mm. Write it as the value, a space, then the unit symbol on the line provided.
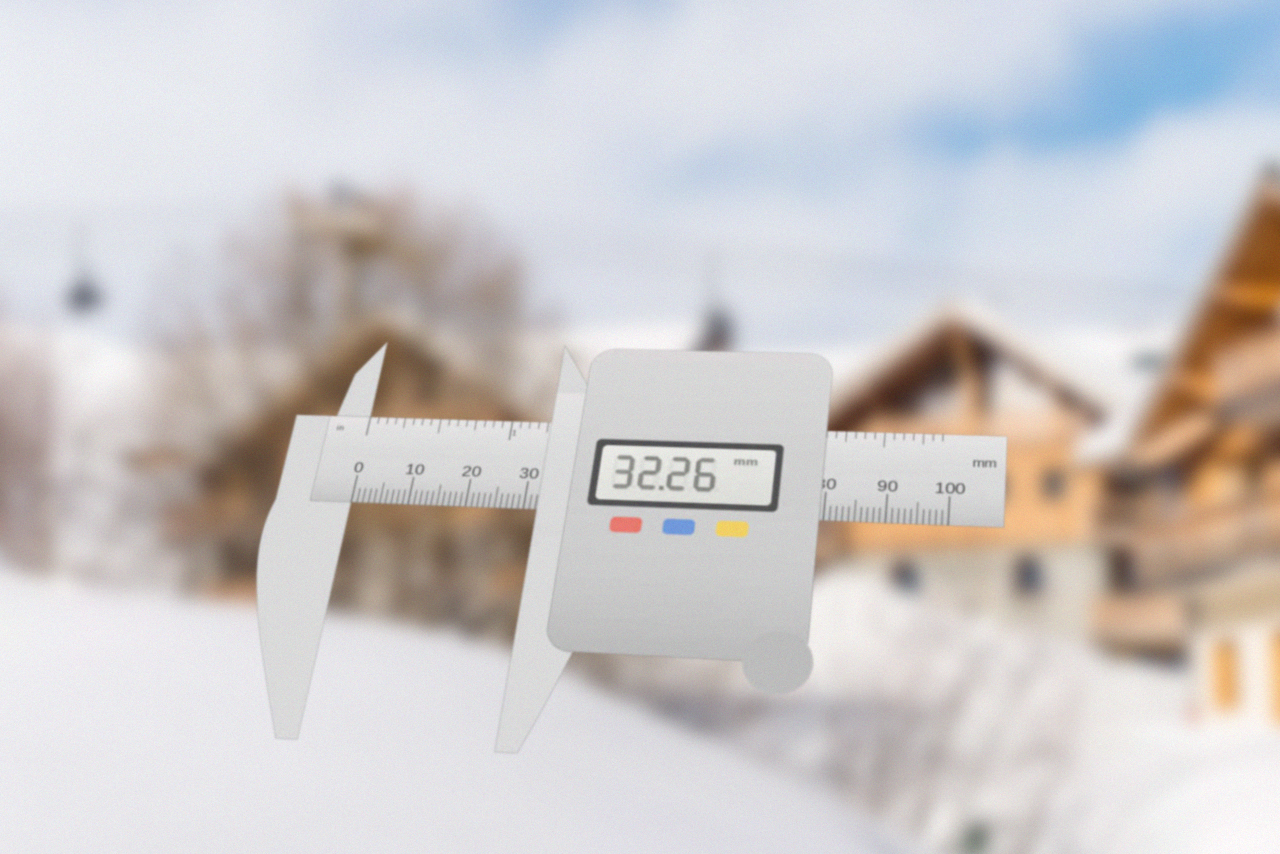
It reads 32.26 mm
